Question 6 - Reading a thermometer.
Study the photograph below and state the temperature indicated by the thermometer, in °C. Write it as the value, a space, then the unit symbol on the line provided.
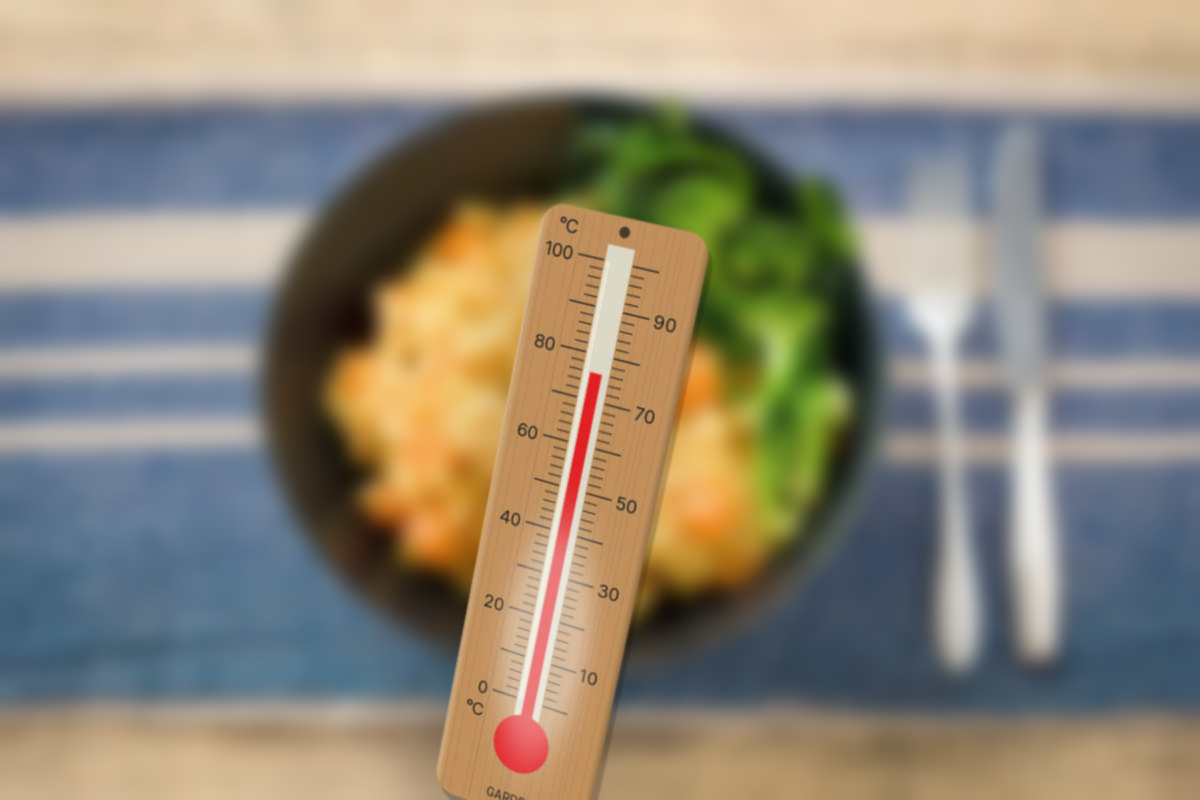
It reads 76 °C
